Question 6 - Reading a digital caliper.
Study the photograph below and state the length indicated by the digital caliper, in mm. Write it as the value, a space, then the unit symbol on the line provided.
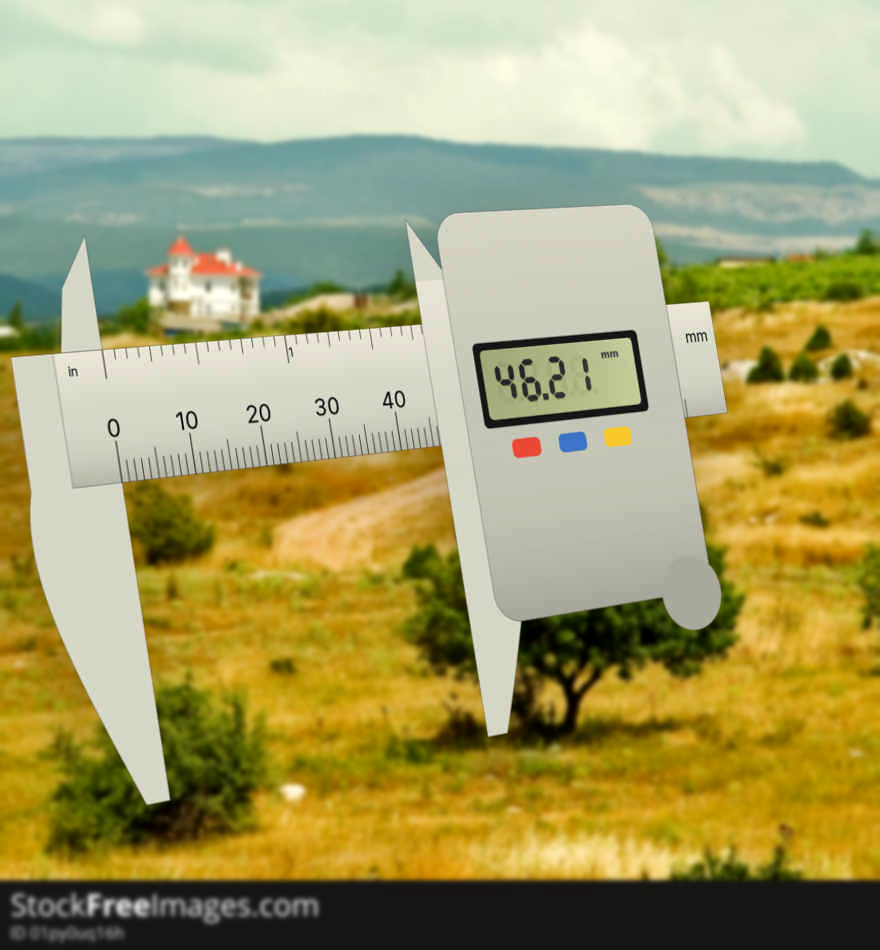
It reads 46.21 mm
